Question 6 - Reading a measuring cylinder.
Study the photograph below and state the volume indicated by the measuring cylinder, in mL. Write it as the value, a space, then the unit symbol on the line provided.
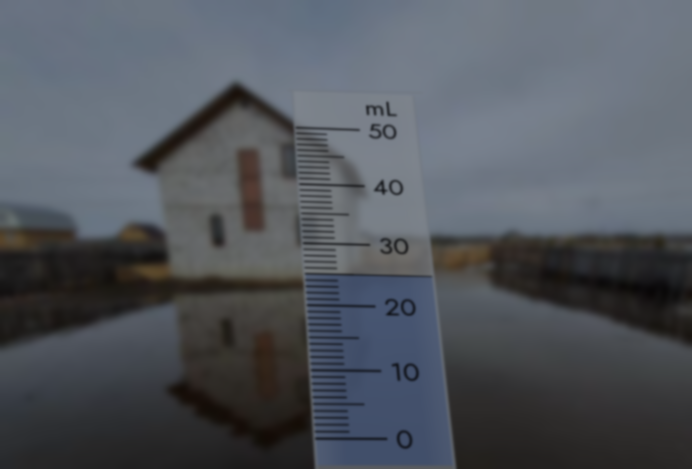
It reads 25 mL
